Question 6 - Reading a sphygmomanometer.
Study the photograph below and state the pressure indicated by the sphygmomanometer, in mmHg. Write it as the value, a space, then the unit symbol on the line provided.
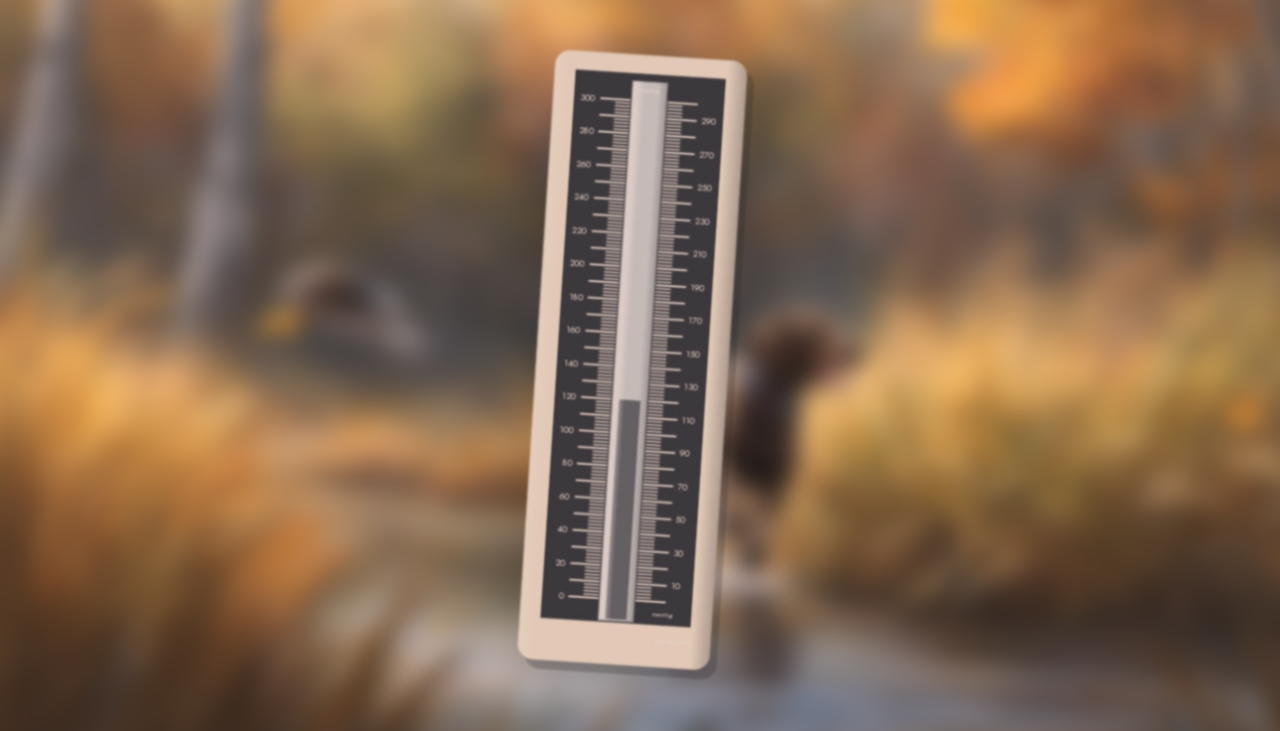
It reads 120 mmHg
